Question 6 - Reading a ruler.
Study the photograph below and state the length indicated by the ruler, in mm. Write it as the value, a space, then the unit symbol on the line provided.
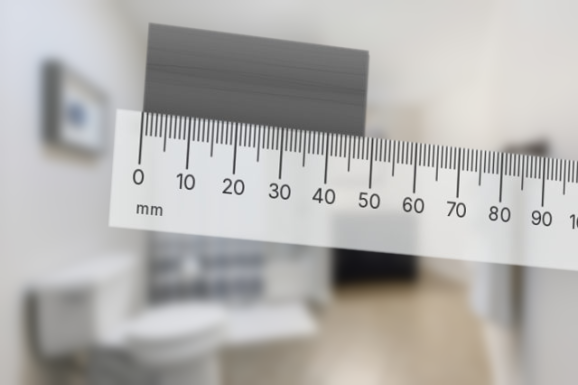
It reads 48 mm
